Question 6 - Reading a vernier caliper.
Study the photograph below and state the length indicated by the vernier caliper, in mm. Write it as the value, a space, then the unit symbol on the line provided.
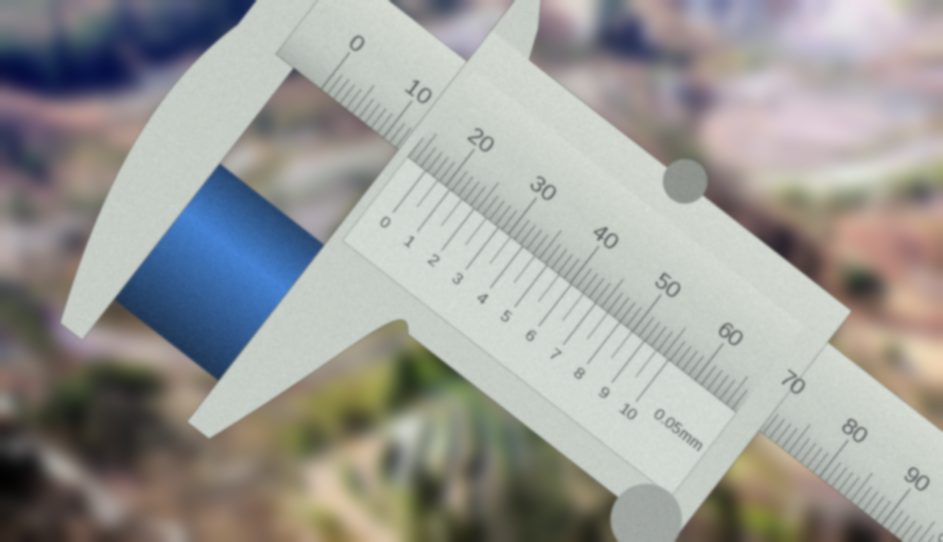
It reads 16.8 mm
